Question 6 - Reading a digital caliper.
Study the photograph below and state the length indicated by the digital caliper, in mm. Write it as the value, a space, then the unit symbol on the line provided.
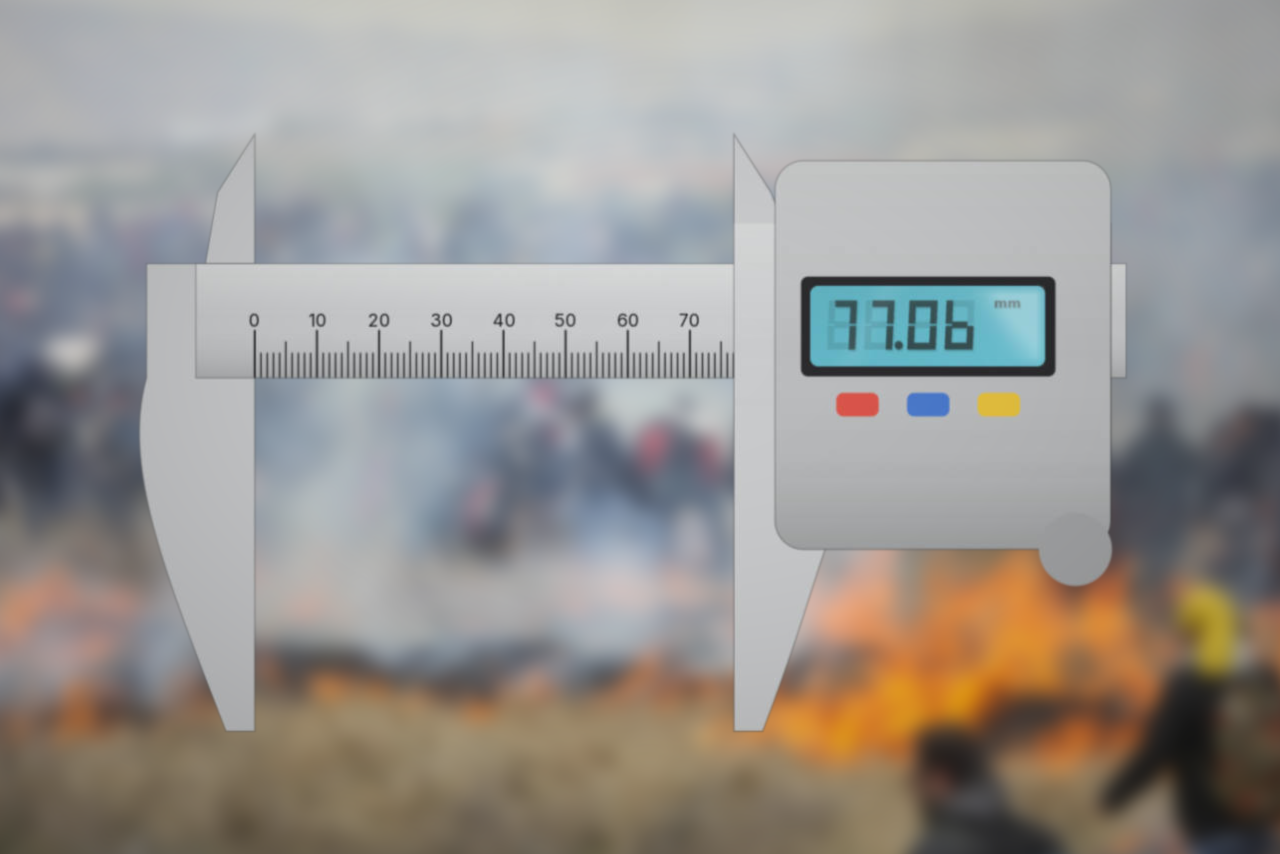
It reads 77.06 mm
